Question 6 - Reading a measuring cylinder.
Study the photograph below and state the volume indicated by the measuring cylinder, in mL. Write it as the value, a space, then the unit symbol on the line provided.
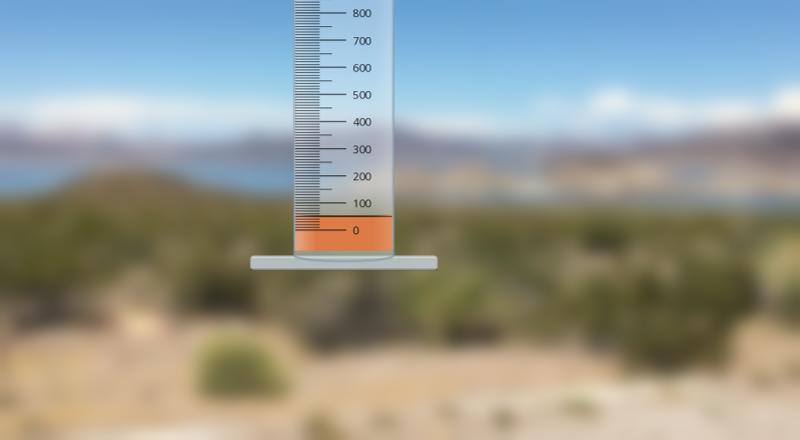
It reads 50 mL
